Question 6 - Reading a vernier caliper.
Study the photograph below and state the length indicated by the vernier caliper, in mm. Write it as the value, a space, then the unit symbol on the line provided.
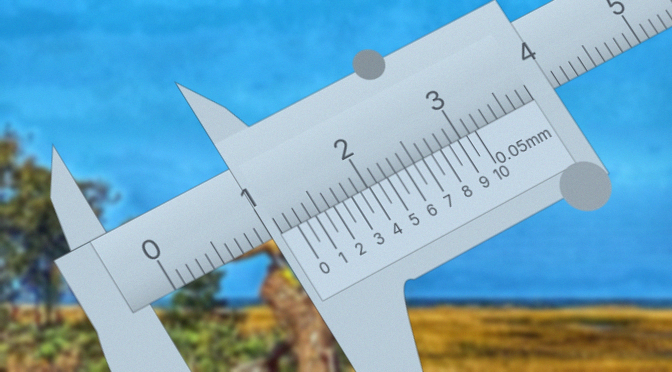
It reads 12.6 mm
